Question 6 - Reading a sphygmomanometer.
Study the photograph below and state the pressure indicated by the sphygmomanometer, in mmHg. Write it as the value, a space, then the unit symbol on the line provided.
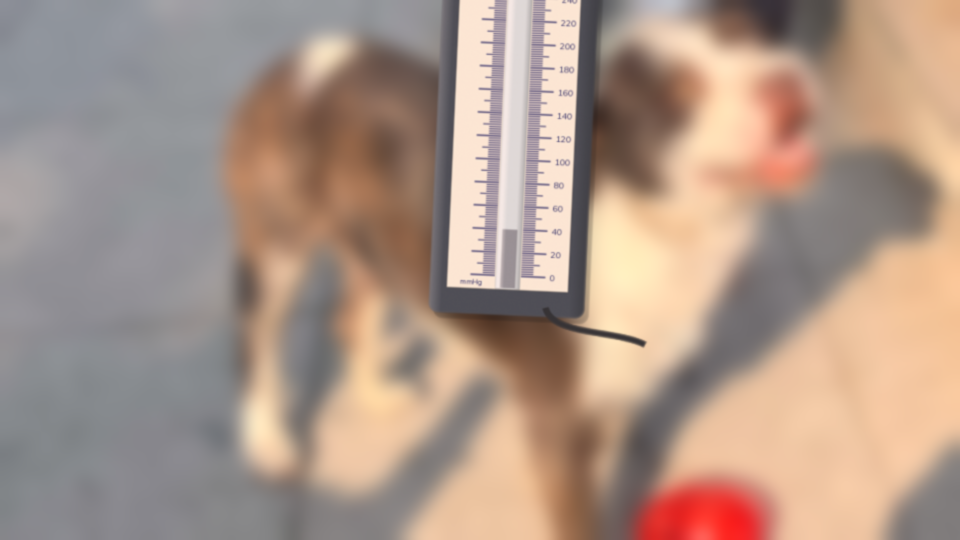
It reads 40 mmHg
